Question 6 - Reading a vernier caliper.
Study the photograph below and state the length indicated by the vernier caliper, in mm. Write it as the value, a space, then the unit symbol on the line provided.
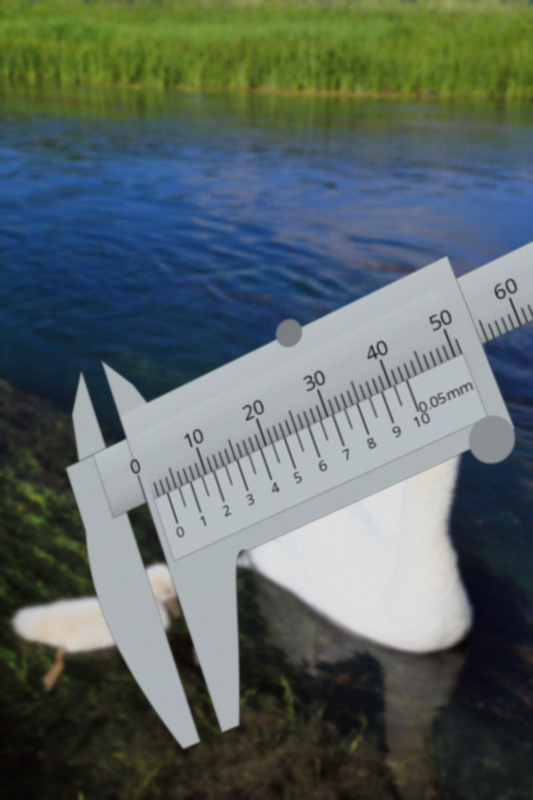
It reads 3.5 mm
